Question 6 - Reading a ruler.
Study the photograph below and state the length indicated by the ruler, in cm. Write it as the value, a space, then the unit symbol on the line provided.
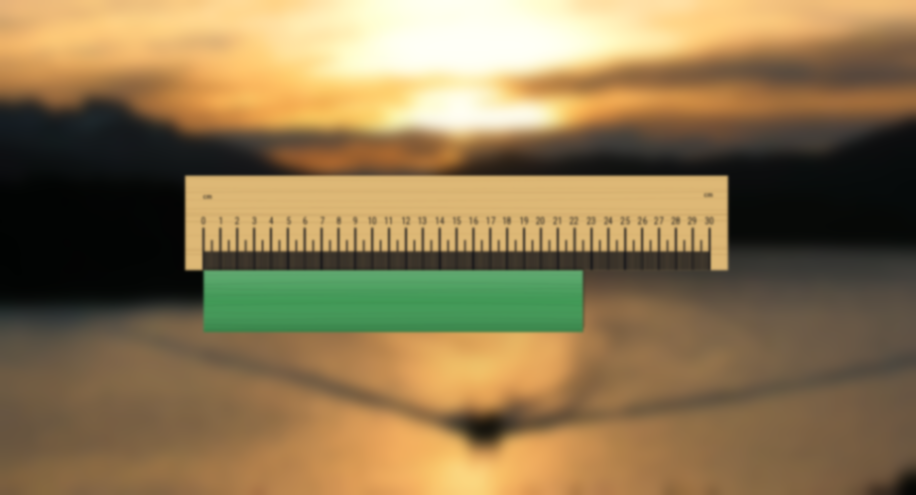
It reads 22.5 cm
